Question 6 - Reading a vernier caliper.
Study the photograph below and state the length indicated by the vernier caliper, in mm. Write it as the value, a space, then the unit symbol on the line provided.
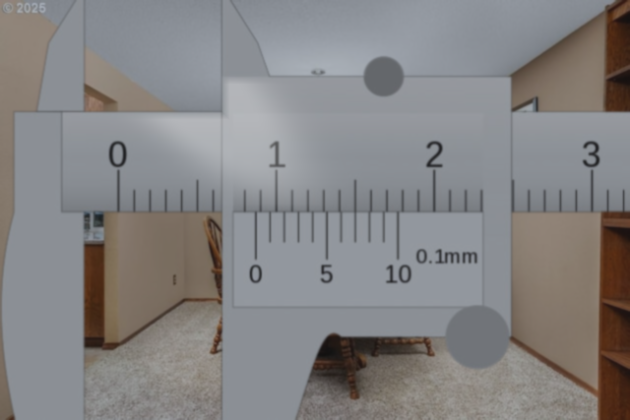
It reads 8.7 mm
